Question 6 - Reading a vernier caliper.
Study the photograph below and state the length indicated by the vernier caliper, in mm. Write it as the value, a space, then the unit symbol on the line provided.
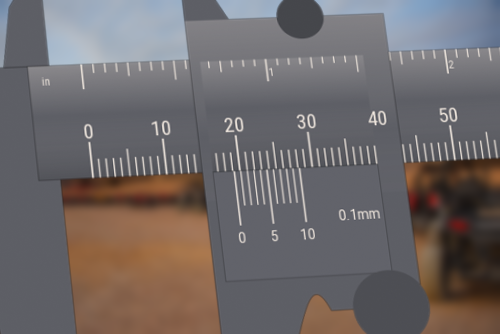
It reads 19.2 mm
